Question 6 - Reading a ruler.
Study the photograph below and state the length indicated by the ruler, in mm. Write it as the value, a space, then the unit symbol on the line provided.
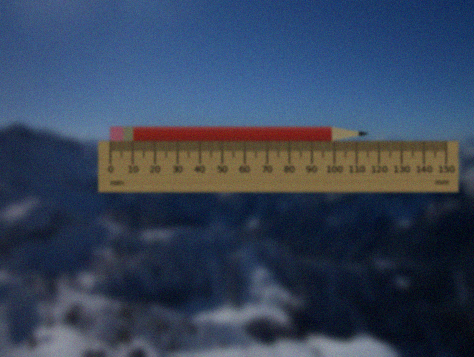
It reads 115 mm
